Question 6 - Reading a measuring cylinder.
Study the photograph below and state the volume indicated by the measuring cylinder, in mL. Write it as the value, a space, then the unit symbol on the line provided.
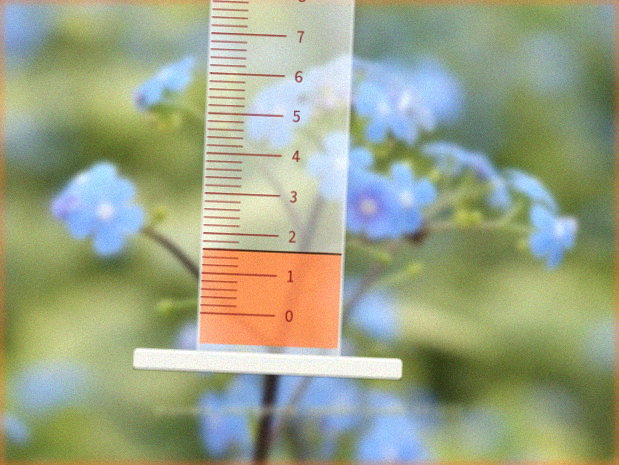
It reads 1.6 mL
